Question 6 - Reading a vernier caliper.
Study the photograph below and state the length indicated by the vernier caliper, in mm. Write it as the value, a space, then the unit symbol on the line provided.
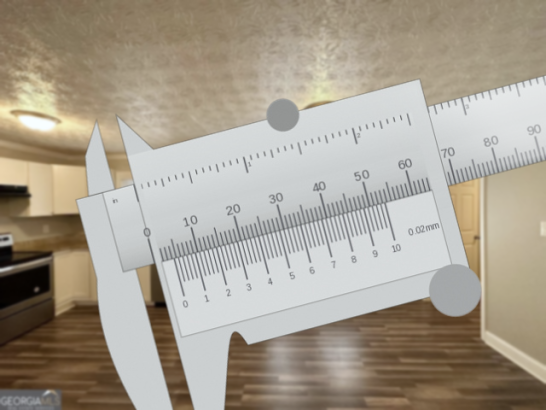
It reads 4.5 mm
